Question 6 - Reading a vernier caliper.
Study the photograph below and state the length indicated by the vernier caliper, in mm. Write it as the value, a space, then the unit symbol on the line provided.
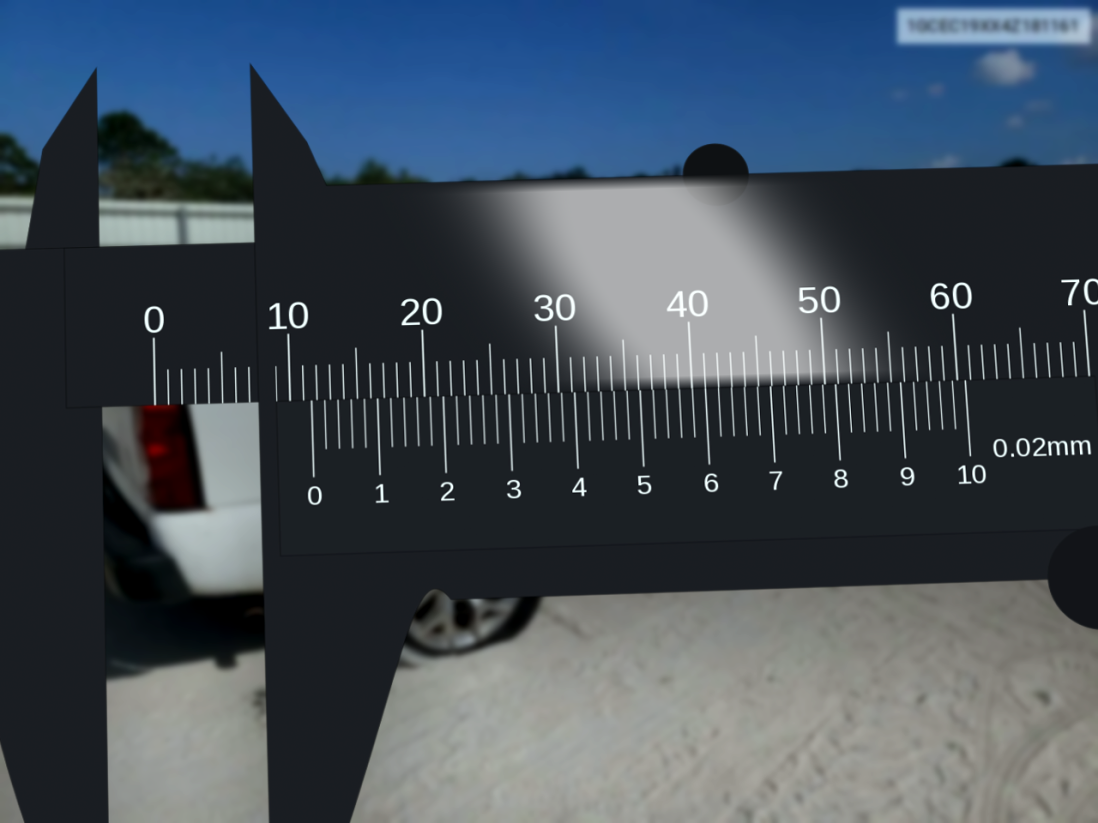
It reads 11.6 mm
